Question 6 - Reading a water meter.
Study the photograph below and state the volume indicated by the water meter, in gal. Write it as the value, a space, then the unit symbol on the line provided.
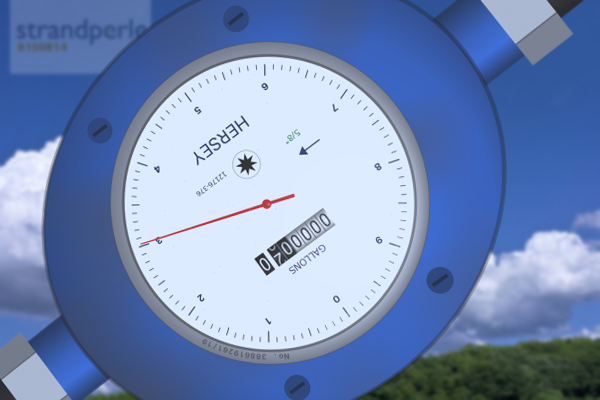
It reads 23.0 gal
